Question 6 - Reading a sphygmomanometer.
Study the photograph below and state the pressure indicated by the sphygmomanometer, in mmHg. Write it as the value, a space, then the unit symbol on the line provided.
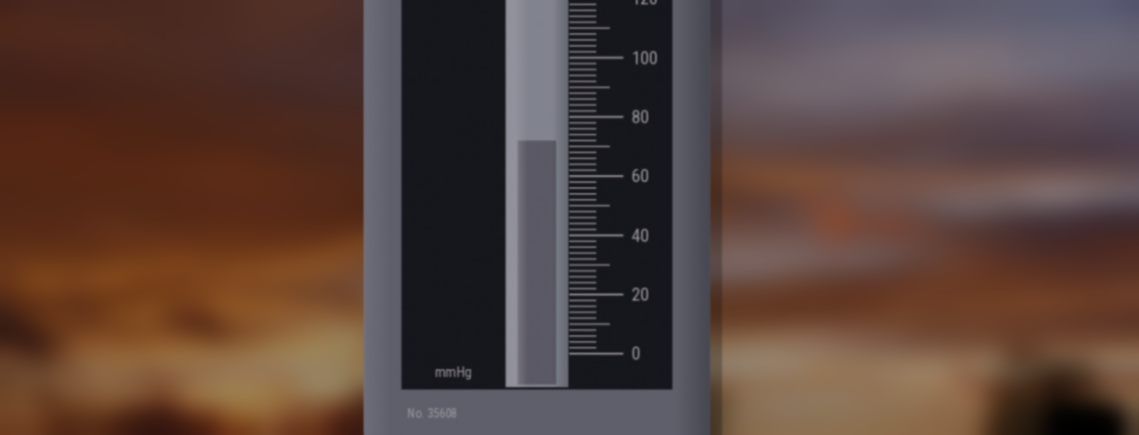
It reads 72 mmHg
